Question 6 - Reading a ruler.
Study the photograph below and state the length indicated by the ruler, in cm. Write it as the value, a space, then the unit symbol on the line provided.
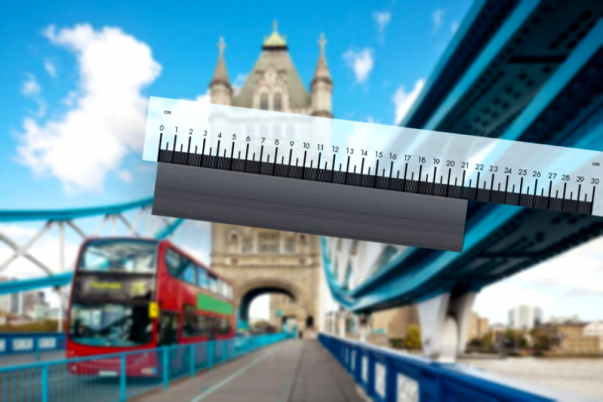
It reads 21.5 cm
